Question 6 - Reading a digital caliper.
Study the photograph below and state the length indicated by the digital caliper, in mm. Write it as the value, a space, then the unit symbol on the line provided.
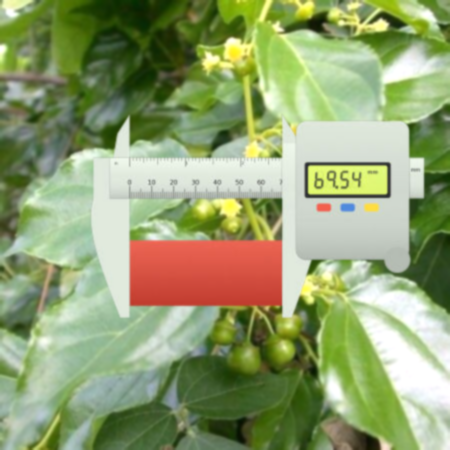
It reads 69.54 mm
